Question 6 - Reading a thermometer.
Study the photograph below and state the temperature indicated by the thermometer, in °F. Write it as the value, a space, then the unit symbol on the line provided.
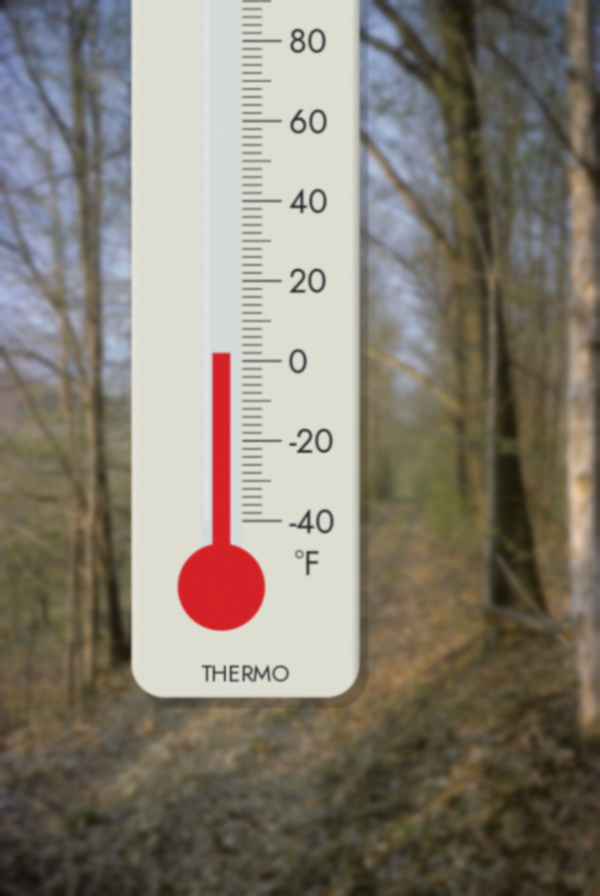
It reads 2 °F
